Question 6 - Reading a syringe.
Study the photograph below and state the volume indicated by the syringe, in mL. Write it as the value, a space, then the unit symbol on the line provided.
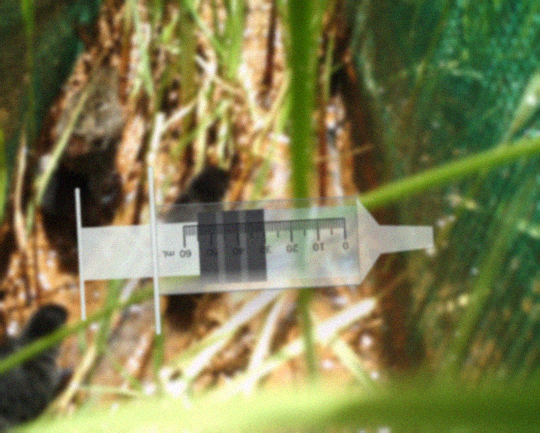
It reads 30 mL
